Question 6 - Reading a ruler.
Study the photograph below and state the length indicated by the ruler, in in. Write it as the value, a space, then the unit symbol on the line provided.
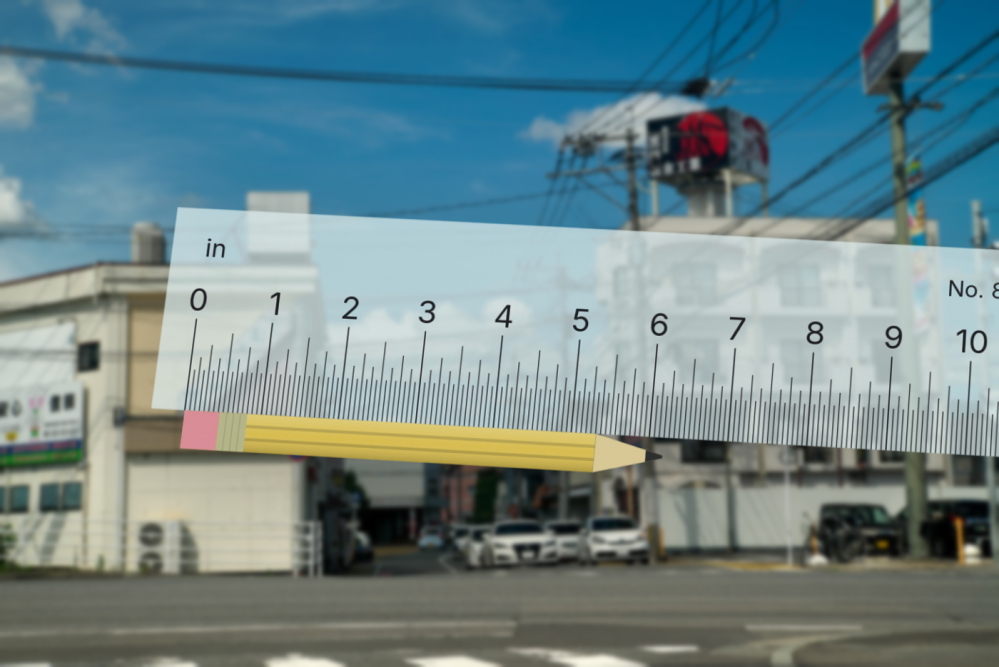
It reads 6.1875 in
